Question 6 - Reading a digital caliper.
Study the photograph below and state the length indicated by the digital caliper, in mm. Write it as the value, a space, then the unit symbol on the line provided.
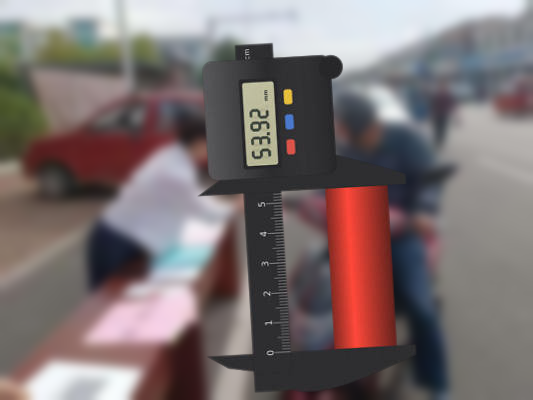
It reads 53.92 mm
